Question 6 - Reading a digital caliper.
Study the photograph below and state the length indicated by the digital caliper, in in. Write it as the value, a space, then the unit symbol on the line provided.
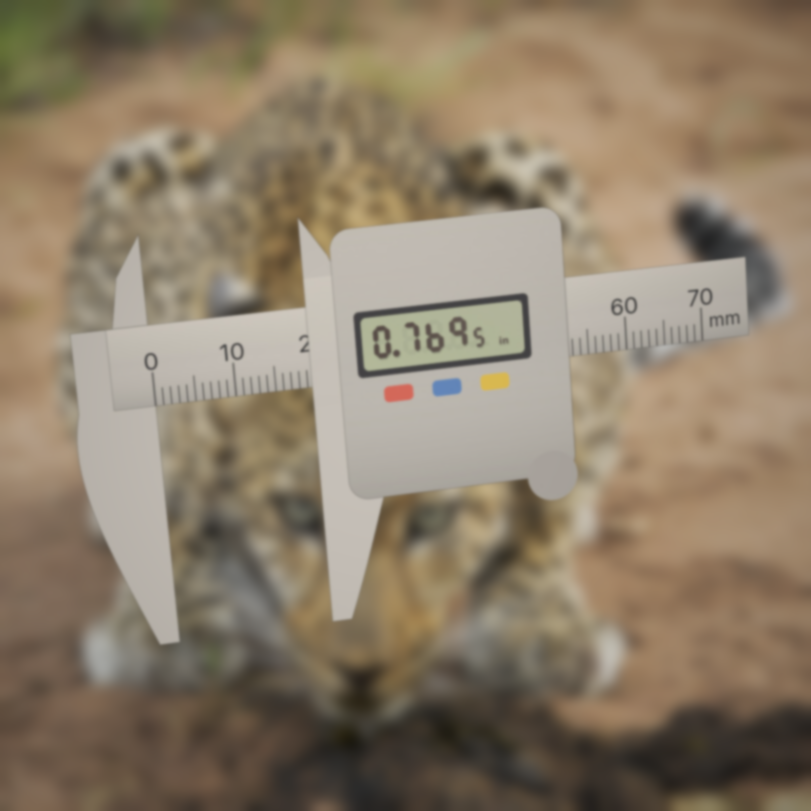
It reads 0.7695 in
